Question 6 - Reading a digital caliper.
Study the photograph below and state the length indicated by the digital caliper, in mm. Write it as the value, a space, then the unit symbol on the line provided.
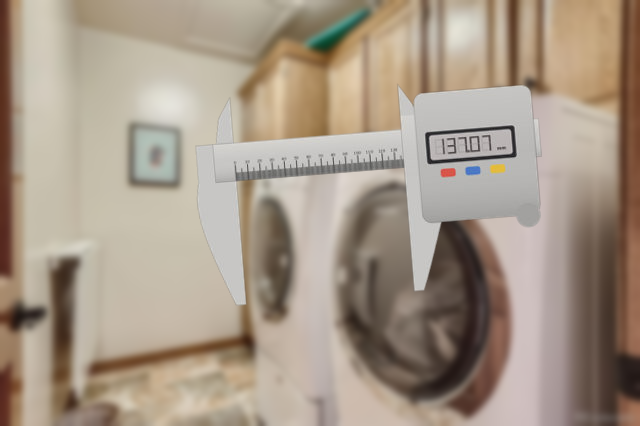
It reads 137.07 mm
